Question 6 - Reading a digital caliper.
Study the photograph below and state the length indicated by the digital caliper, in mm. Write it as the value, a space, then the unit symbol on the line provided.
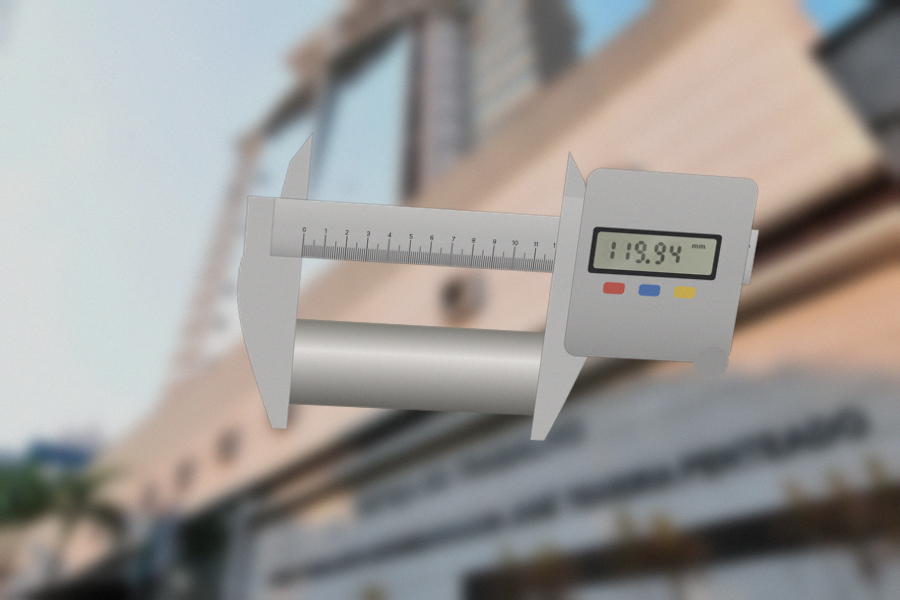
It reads 119.94 mm
